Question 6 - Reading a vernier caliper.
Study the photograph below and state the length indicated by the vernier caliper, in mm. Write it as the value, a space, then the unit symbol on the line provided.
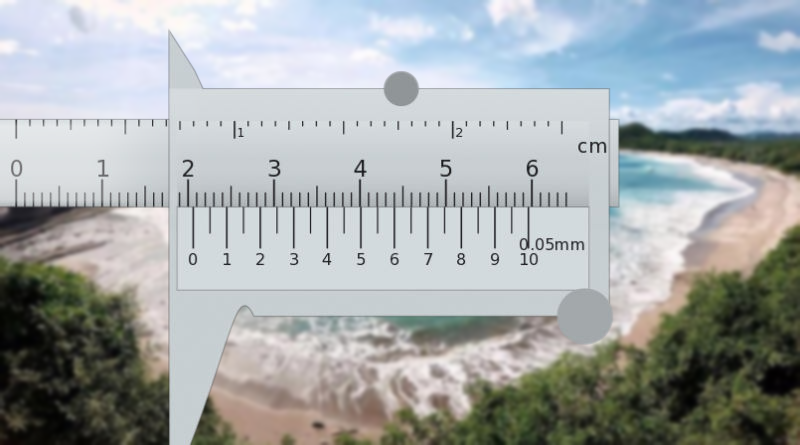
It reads 20.6 mm
